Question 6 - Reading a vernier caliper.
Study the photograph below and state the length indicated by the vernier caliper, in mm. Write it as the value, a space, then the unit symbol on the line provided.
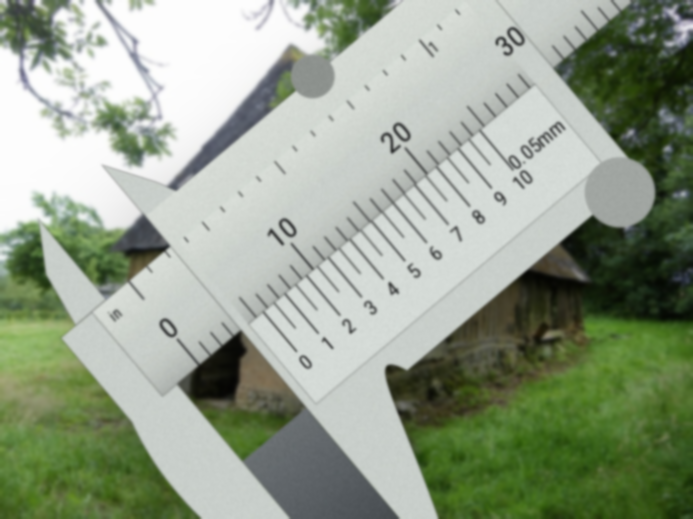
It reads 5.6 mm
